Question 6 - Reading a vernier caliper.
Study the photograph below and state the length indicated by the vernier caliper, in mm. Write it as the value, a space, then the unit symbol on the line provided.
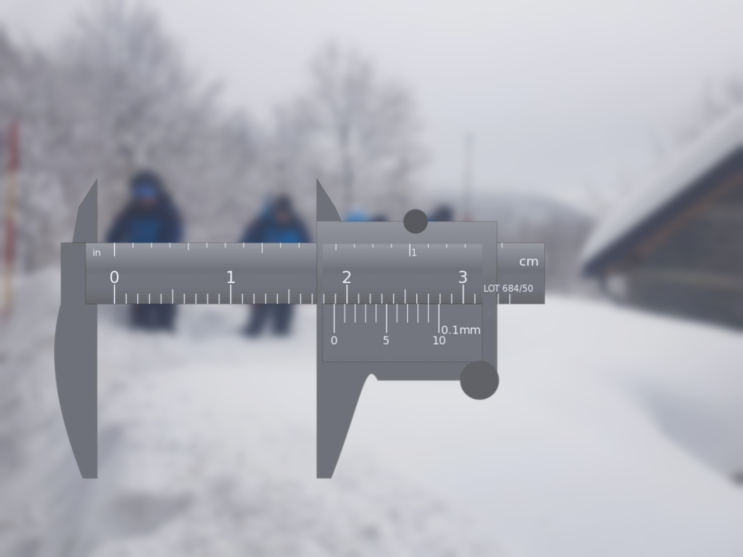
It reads 18.9 mm
